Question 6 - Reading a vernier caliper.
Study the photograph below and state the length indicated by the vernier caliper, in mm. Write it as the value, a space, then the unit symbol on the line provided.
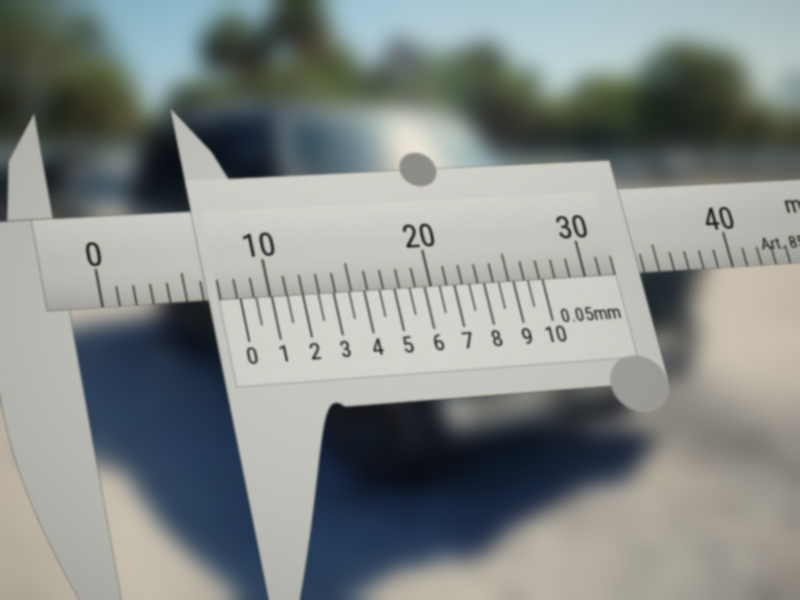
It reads 8.2 mm
